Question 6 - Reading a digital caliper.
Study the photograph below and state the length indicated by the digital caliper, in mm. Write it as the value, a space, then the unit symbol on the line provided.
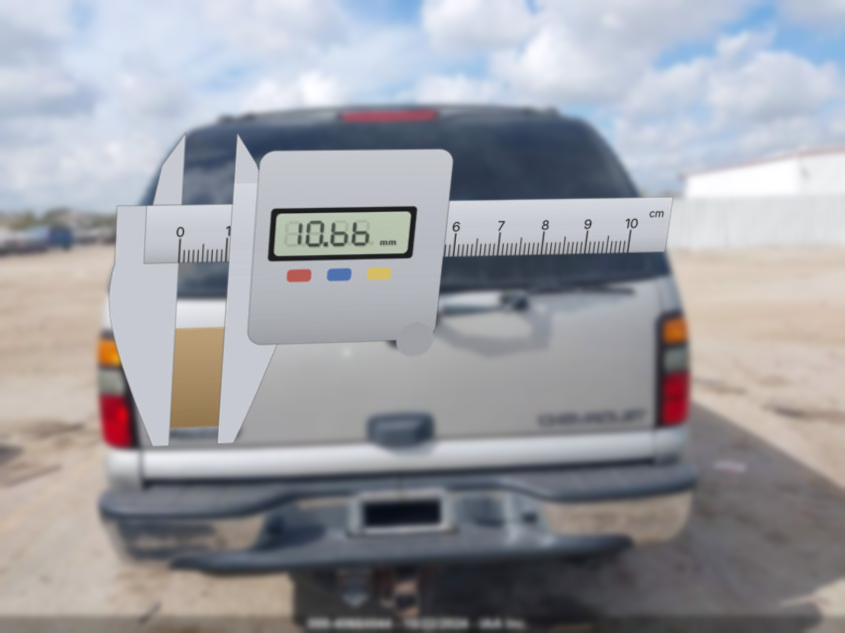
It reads 10.66 mm
